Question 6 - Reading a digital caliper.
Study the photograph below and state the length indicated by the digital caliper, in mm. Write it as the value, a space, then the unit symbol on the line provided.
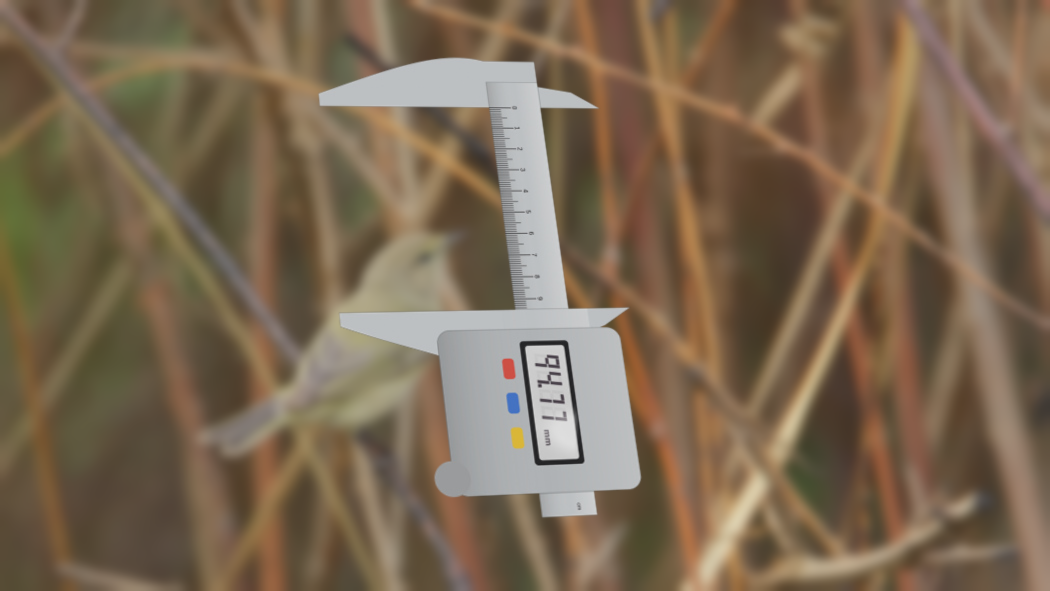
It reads 94.77 mm
